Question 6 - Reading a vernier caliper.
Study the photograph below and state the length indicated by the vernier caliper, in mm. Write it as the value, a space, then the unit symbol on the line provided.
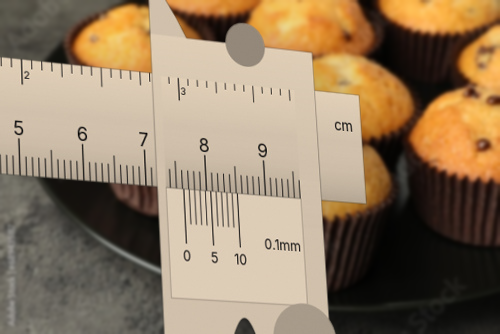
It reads 76.2 mm
